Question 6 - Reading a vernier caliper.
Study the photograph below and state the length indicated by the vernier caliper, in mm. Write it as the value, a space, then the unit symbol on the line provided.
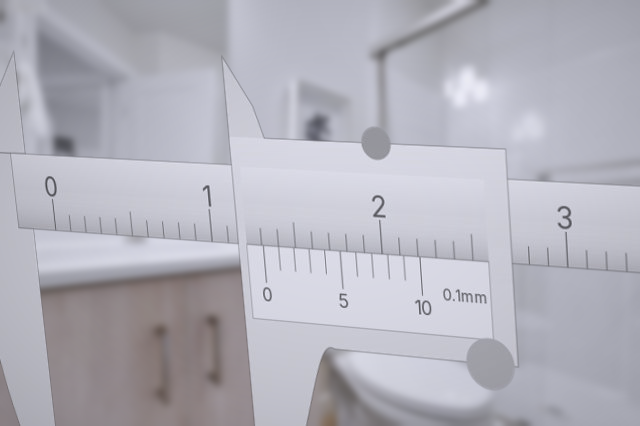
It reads 13.1 mm
